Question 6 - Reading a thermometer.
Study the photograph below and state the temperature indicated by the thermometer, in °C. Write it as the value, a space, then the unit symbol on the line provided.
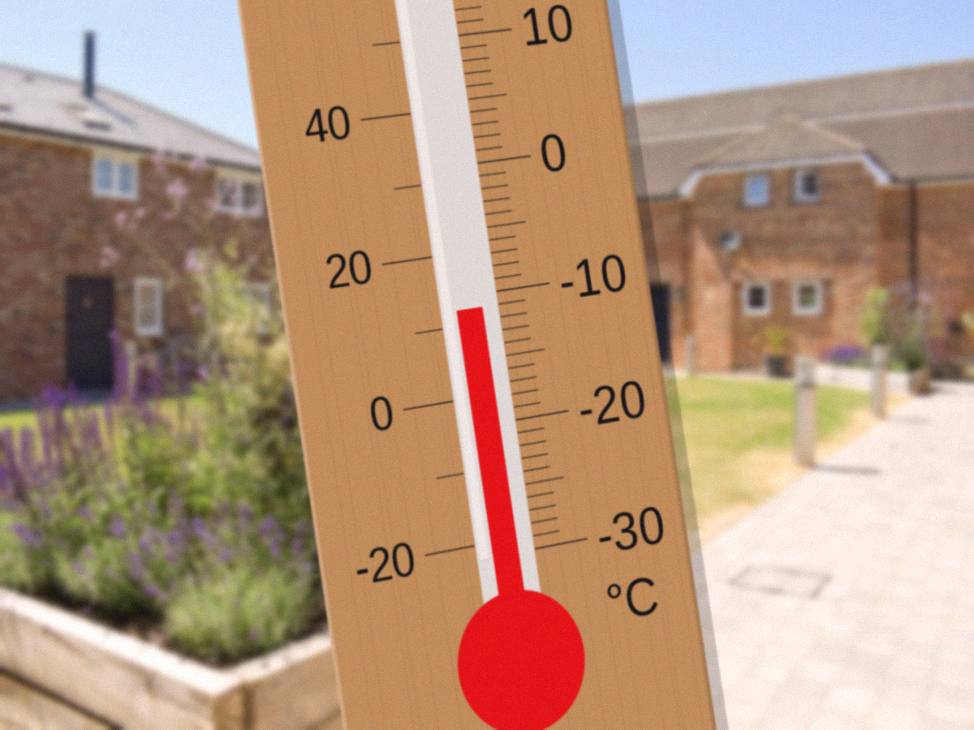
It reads -11 °C
